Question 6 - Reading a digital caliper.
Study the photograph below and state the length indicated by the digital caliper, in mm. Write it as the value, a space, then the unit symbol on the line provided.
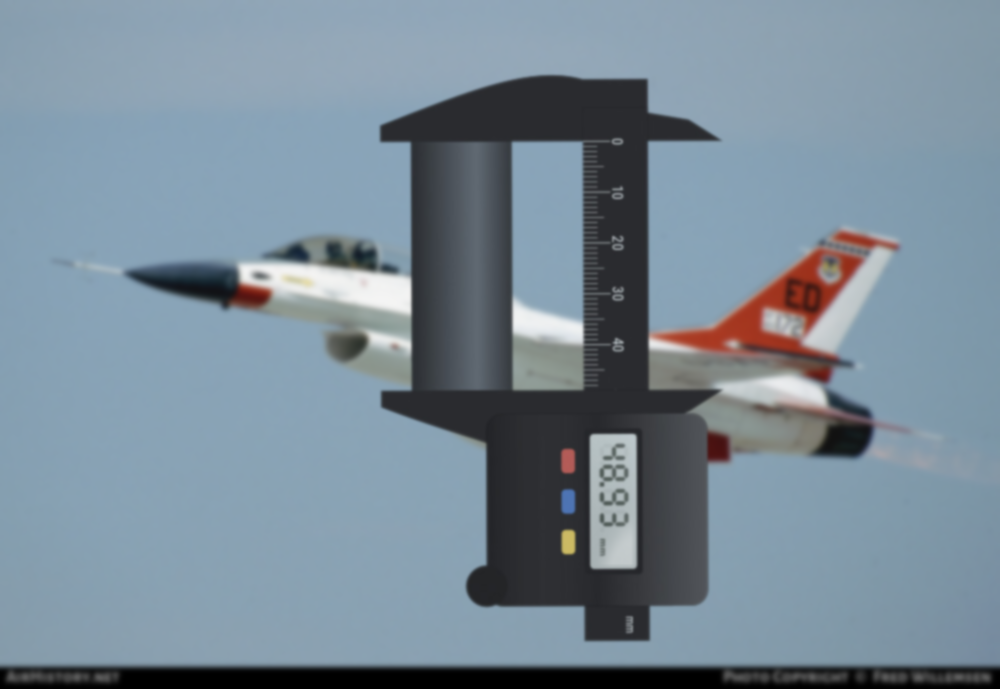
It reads 48.93 mm
